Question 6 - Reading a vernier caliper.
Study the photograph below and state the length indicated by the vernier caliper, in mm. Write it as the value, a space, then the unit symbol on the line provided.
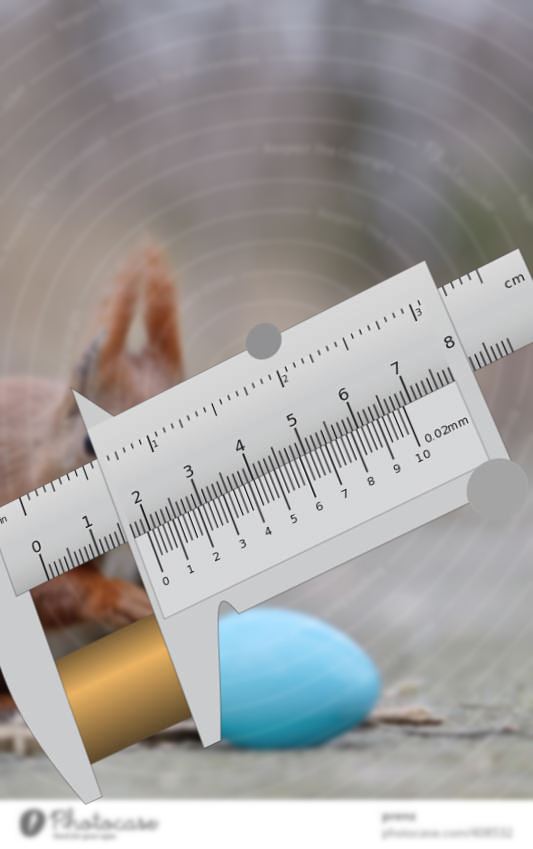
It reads 19.5 mm
